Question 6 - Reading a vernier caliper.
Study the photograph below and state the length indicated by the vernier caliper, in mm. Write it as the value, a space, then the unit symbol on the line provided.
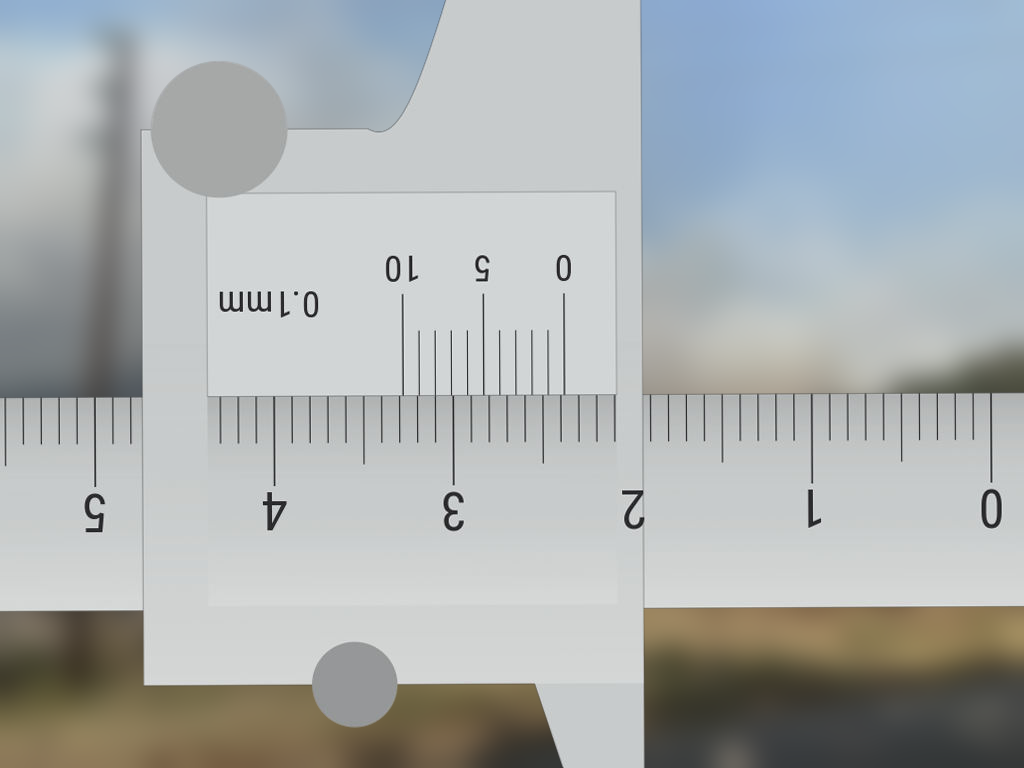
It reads 23.8 mm
